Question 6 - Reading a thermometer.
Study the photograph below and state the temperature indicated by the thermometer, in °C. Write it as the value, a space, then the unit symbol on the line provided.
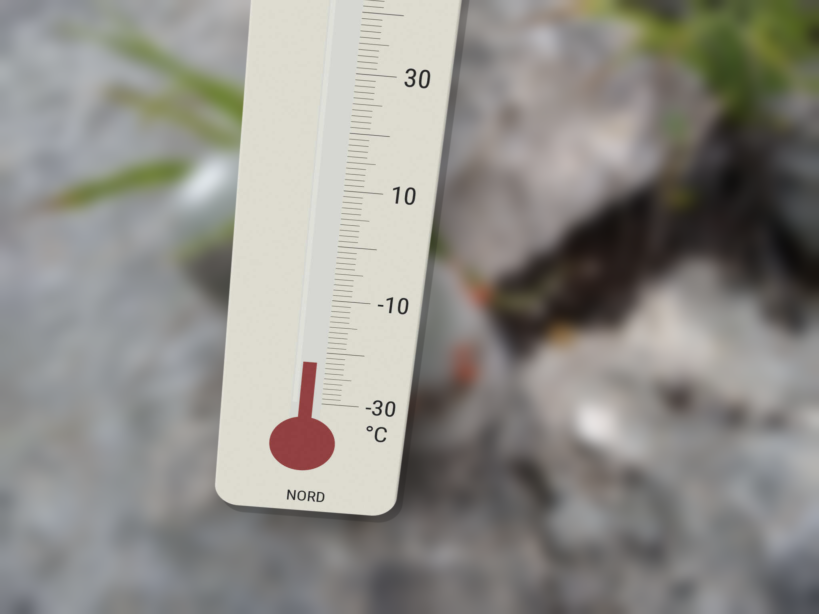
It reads -22 °C
